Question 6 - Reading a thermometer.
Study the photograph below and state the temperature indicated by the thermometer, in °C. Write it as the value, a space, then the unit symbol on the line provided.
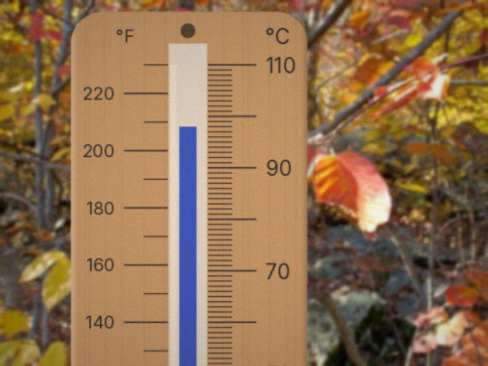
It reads 98 °C
